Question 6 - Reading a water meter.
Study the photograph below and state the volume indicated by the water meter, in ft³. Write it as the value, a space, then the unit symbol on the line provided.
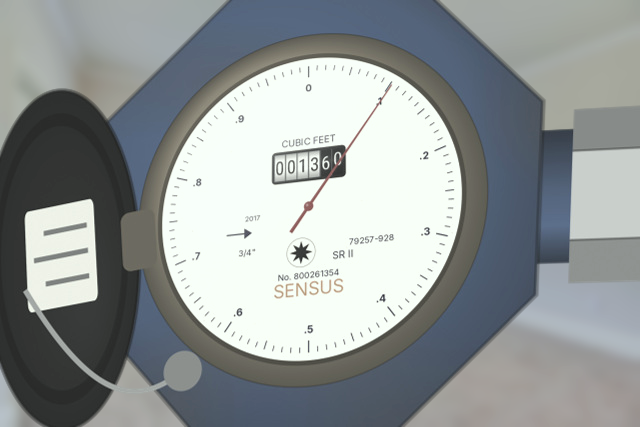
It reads 1360.10 ft³
